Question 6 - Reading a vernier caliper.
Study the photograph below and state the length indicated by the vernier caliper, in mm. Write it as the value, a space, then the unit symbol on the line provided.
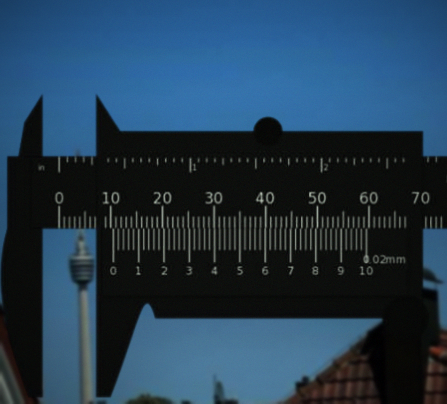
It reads 10.5 mm
